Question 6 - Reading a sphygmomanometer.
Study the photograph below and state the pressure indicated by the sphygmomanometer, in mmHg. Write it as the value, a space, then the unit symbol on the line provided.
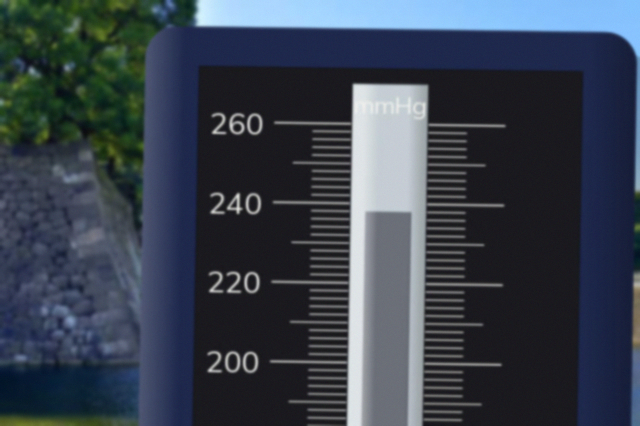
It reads 238 mmHg
